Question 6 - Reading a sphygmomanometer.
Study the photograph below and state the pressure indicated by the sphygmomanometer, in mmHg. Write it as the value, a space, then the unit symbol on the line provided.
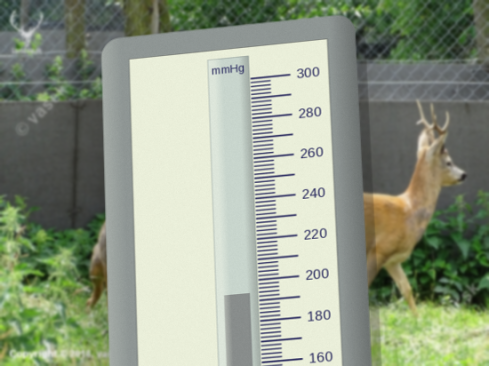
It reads 194 mmHg
